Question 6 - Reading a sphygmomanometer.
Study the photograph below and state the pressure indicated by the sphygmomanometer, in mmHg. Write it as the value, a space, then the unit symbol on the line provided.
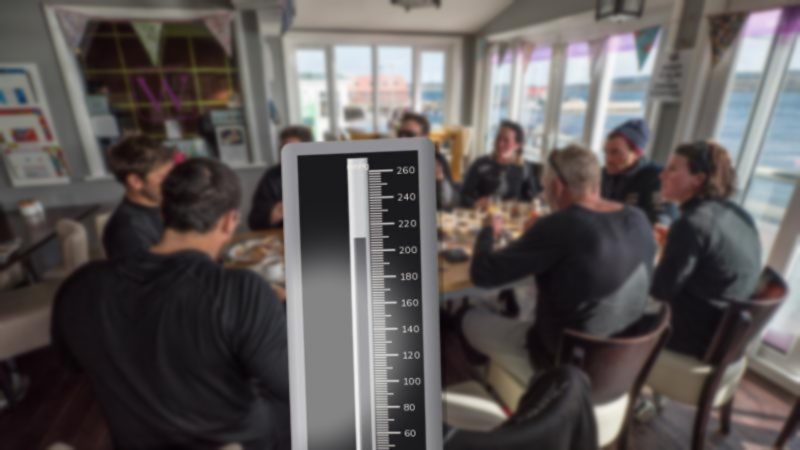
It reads 210 mmHg
